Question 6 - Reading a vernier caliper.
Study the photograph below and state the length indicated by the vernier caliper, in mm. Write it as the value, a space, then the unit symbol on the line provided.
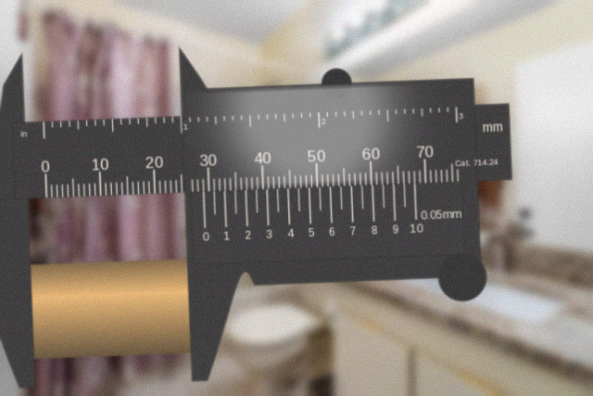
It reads 29.0 mm
